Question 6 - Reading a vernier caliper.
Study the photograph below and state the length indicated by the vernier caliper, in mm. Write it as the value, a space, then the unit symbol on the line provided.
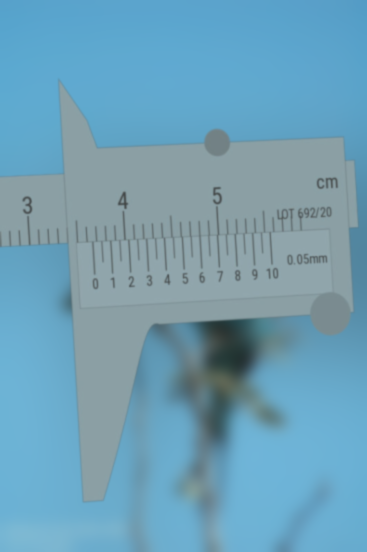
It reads 36.6 mm
